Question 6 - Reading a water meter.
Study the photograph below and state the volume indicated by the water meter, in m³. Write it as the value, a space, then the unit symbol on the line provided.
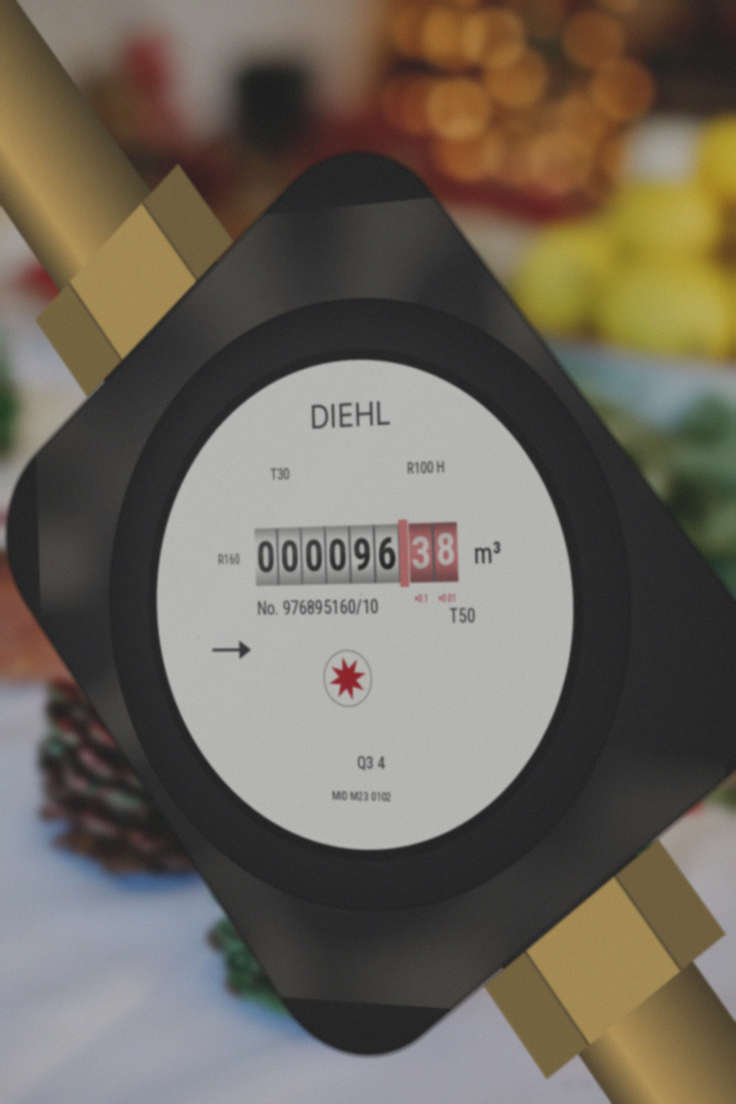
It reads 96.38 m³
